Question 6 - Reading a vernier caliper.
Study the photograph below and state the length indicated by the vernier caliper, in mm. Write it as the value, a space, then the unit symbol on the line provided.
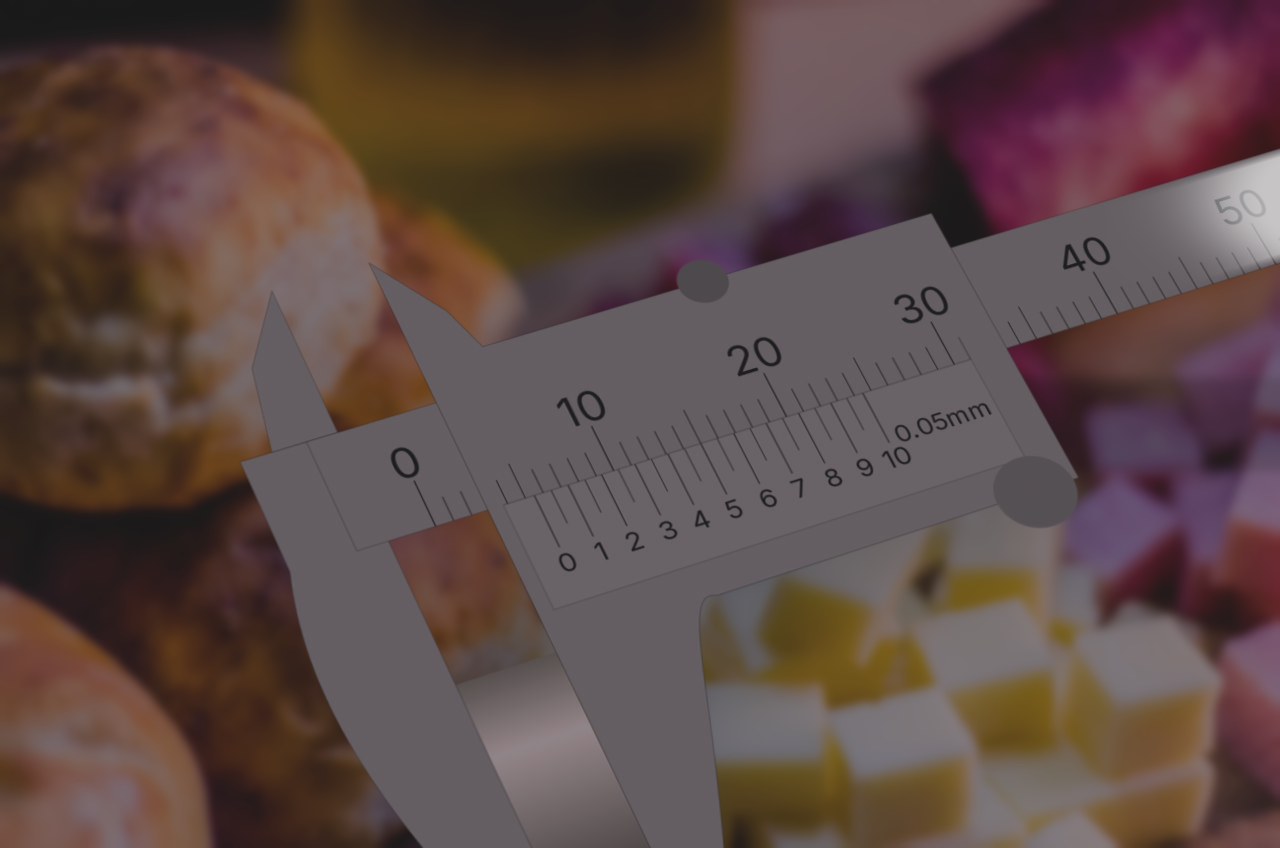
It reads 5.5 mm
